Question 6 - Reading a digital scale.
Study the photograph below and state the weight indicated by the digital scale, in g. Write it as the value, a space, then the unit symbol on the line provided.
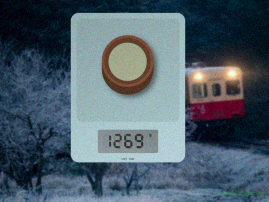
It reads 1269 g
